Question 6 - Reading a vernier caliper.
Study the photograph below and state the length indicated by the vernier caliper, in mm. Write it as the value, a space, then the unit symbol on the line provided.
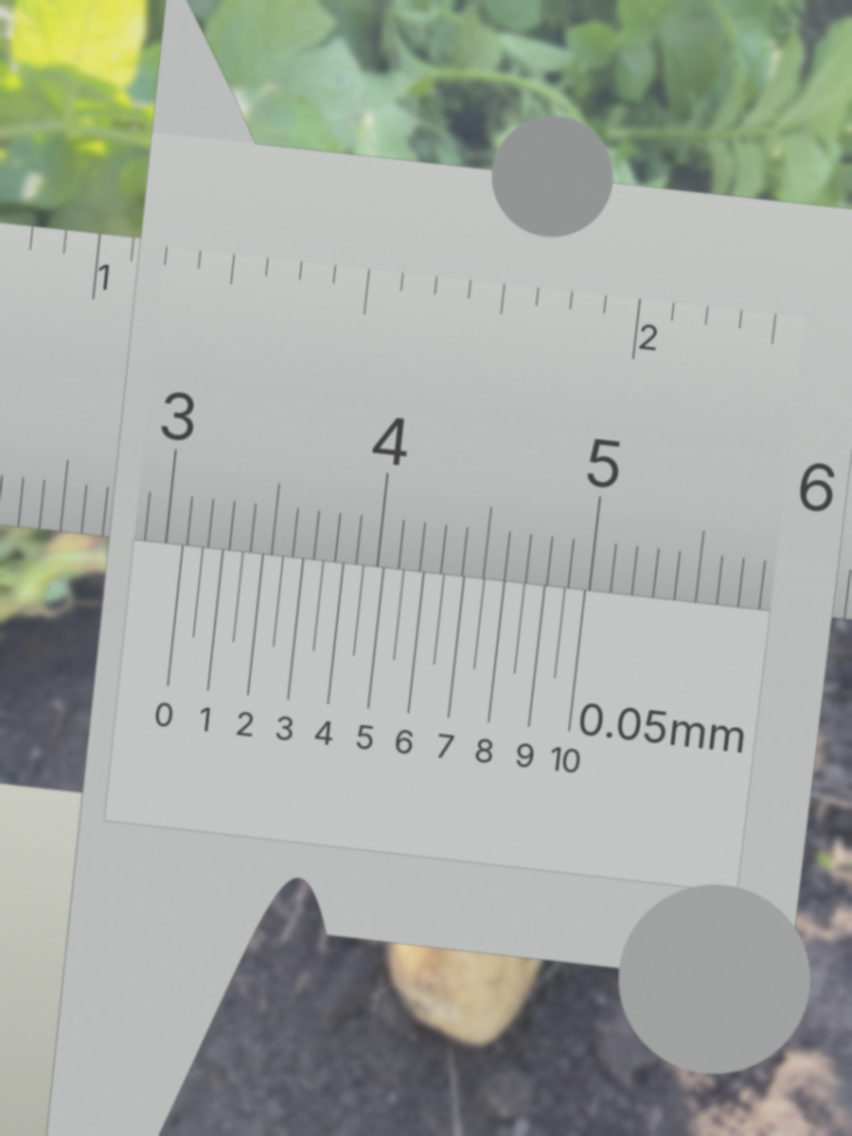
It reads 30.8 mm
